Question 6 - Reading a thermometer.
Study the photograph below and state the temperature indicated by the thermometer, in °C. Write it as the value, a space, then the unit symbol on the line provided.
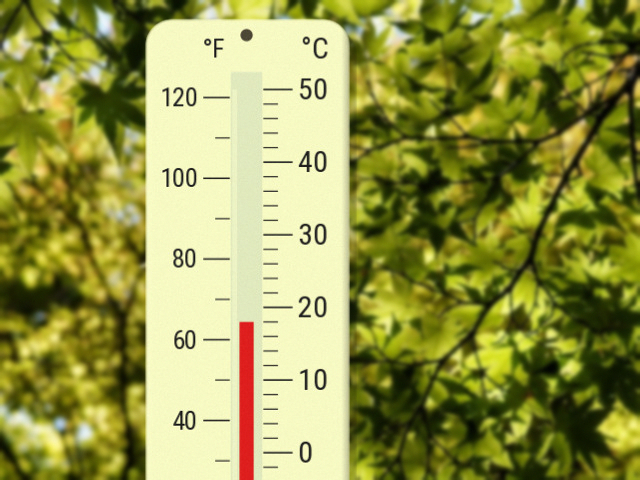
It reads 18 °C
